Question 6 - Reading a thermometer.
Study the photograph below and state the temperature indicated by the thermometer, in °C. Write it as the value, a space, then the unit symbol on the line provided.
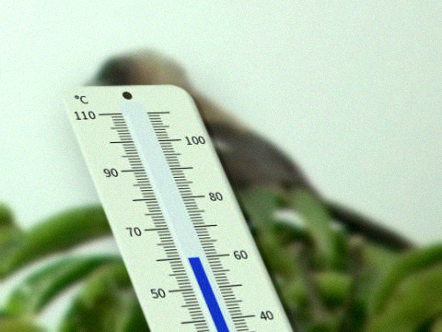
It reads 60 °C
